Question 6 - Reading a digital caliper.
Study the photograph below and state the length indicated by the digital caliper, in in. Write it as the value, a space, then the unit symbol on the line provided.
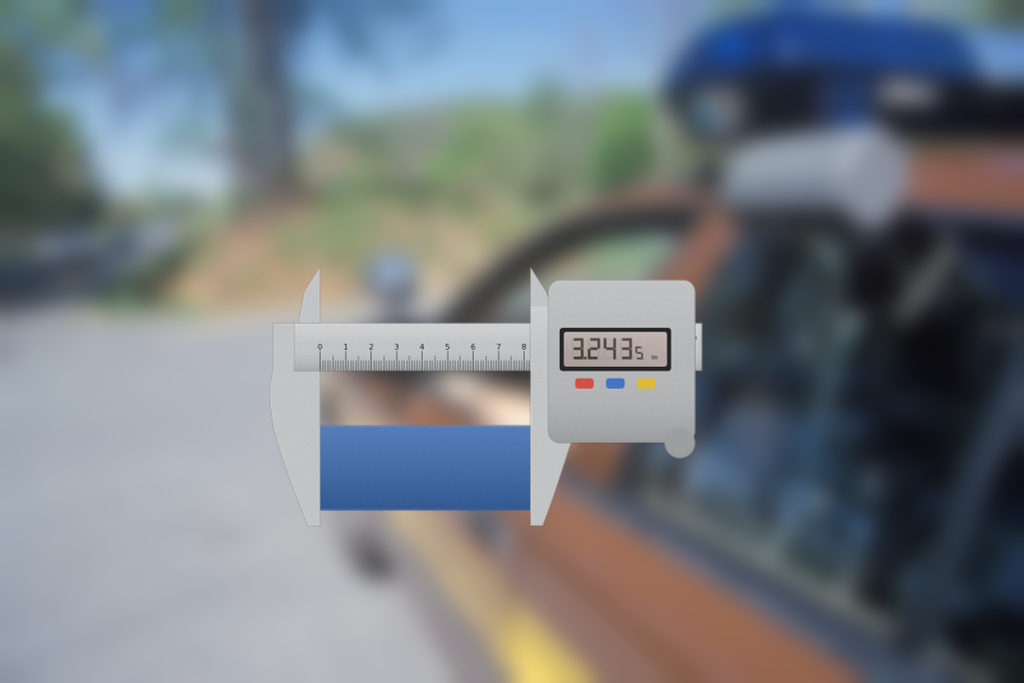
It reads 3.2435 in
